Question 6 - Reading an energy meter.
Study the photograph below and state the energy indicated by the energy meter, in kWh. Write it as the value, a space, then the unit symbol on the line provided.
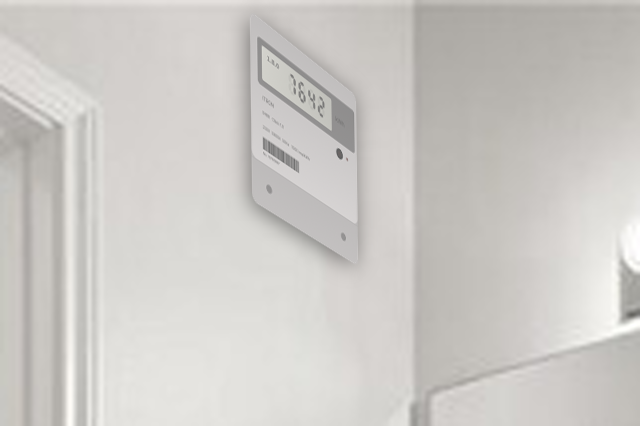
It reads 7642 kWh
